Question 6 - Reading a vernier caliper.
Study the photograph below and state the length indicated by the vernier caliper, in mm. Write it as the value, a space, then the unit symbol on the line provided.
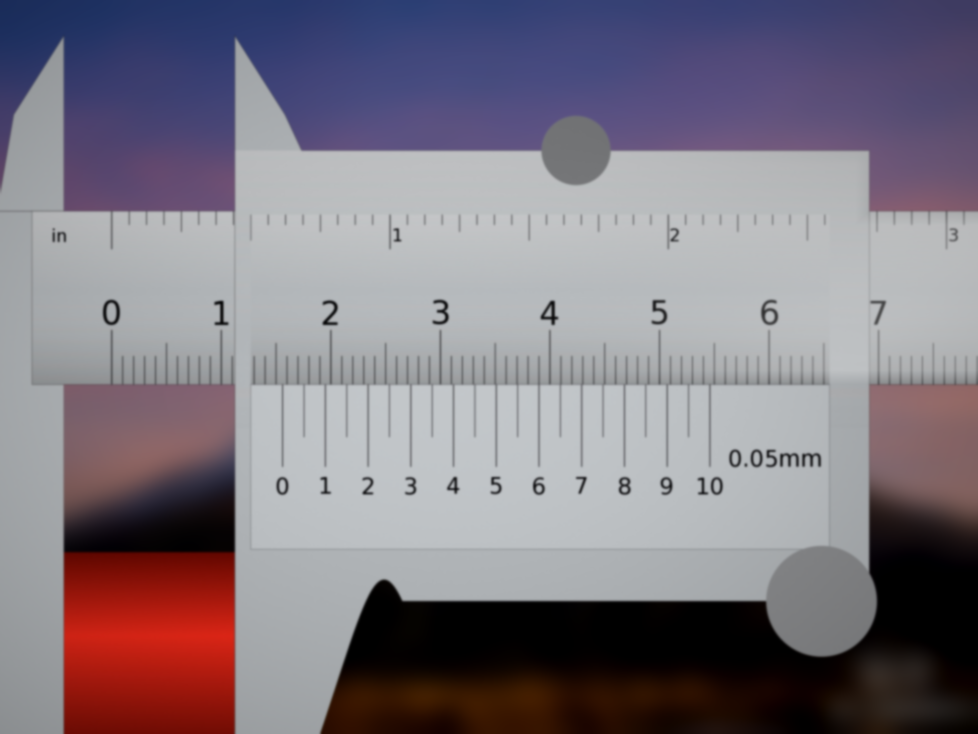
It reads 15.6 mm
